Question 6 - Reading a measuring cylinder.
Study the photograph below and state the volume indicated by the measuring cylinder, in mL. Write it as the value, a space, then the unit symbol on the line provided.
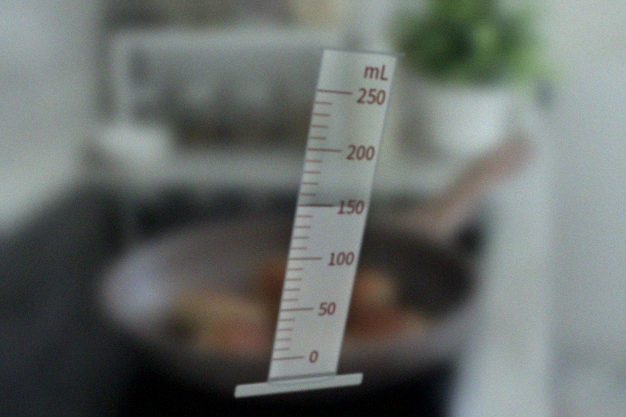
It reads 150 mL
